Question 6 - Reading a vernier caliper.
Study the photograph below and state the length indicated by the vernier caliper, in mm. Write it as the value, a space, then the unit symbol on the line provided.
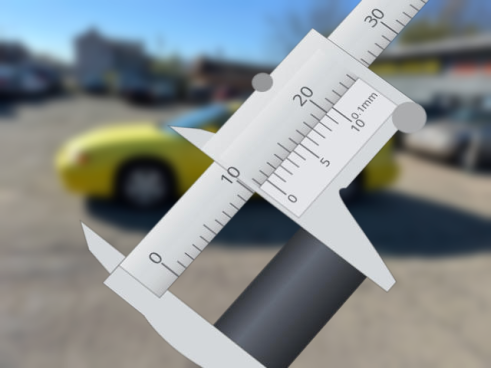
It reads 11.7 mm
